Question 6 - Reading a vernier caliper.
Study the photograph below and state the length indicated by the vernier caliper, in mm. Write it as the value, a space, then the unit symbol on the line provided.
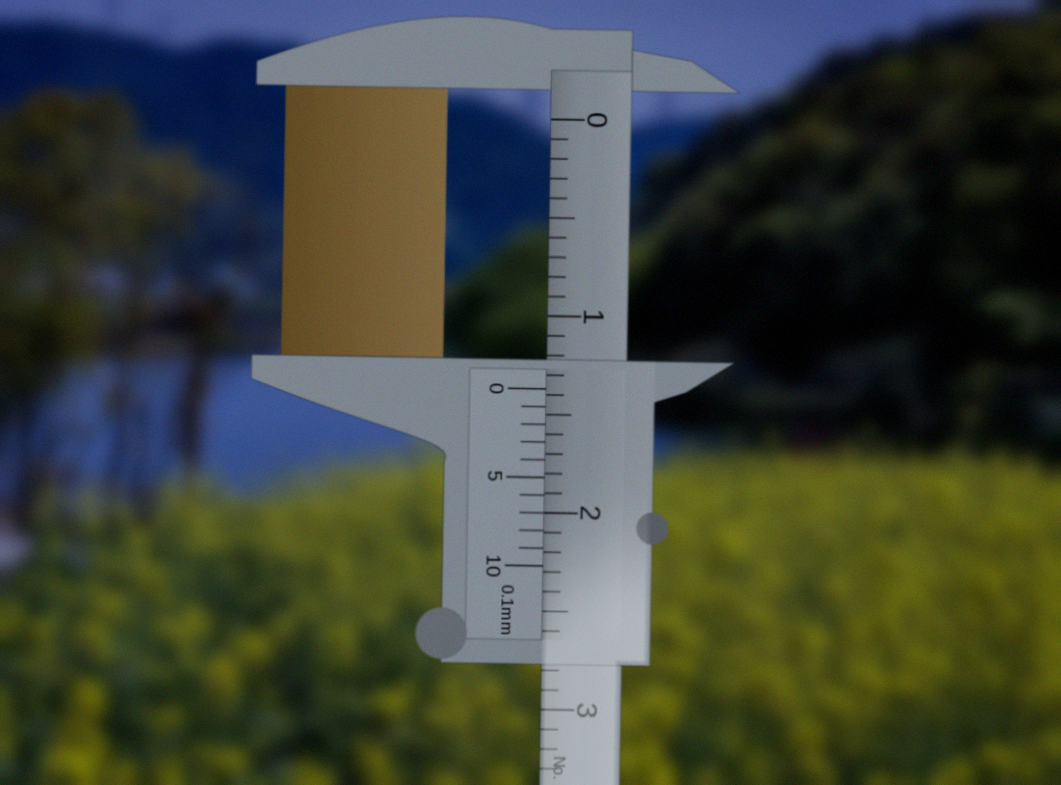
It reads 13.7 mm
